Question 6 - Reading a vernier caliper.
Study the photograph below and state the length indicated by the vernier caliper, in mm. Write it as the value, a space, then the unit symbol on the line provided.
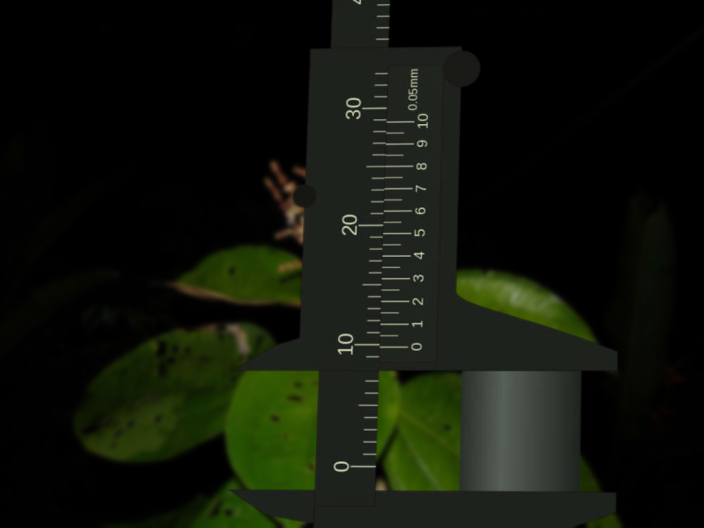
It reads 9.8 mm
